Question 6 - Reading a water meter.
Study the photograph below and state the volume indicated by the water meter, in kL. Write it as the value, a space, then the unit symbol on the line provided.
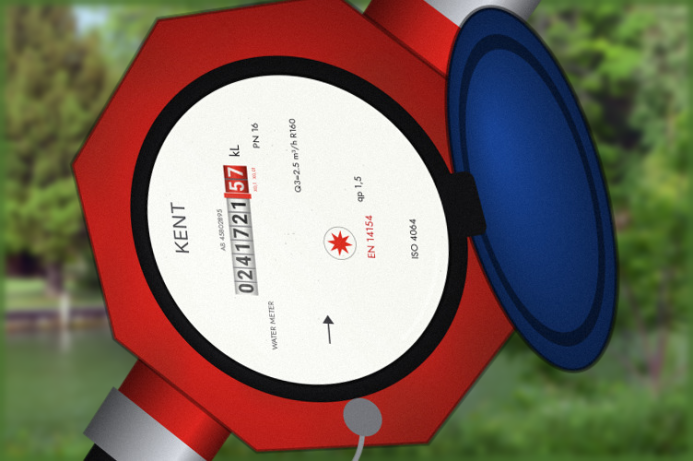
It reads 241721.57 kL
